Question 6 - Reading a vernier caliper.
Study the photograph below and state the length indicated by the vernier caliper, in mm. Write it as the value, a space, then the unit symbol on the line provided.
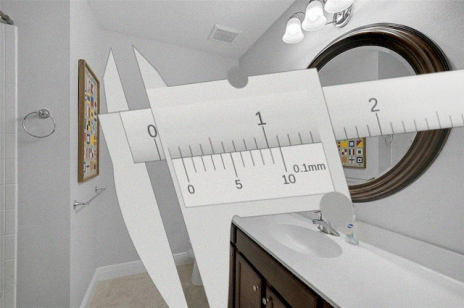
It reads 2.0 mm
